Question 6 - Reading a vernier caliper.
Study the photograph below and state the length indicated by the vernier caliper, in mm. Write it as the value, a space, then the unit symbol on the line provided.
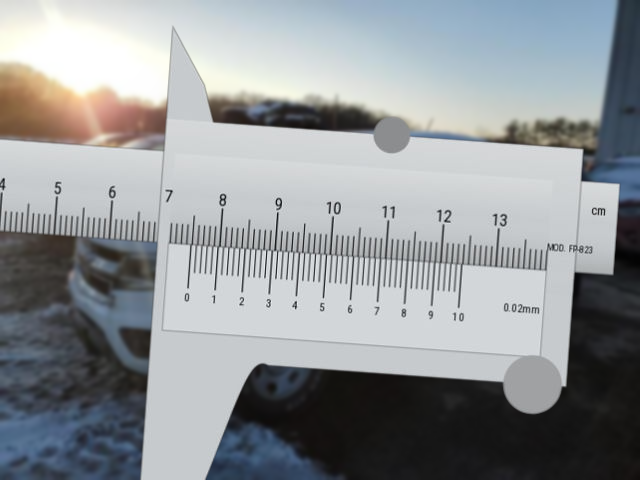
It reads 74.8 mm
